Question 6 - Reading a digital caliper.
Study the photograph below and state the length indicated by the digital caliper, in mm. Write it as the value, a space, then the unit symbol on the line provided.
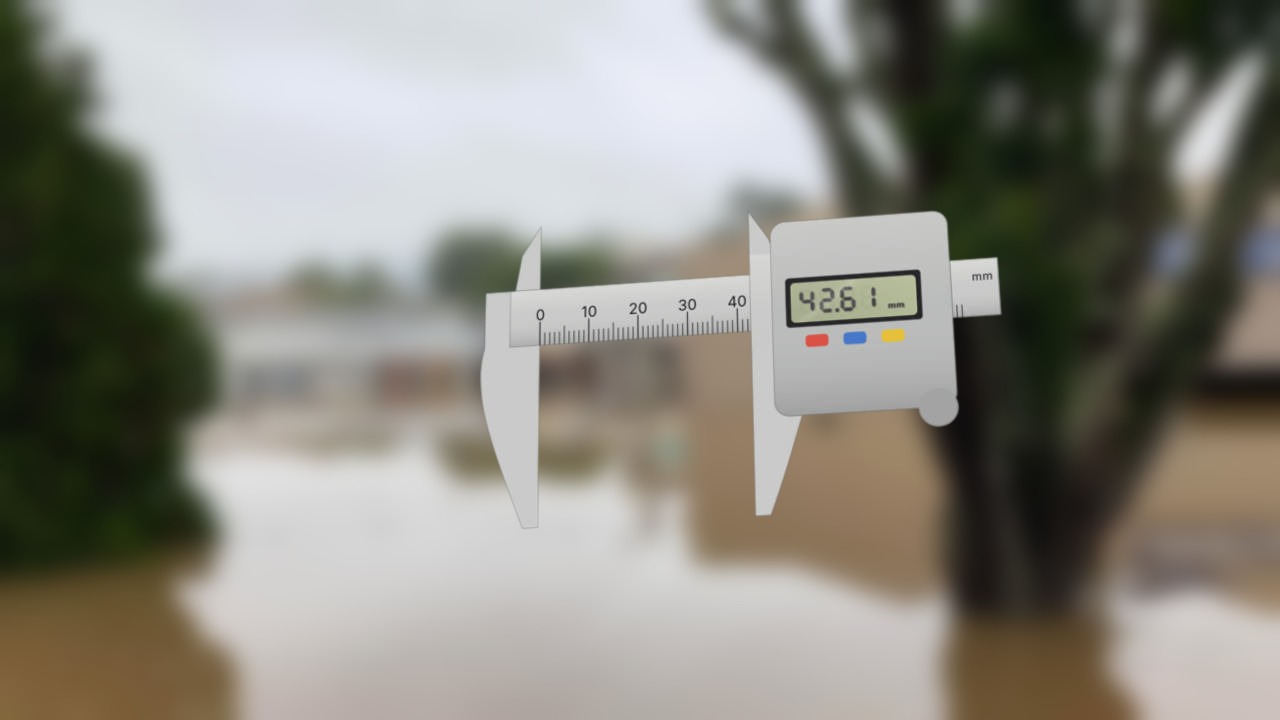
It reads 42.61 mm
